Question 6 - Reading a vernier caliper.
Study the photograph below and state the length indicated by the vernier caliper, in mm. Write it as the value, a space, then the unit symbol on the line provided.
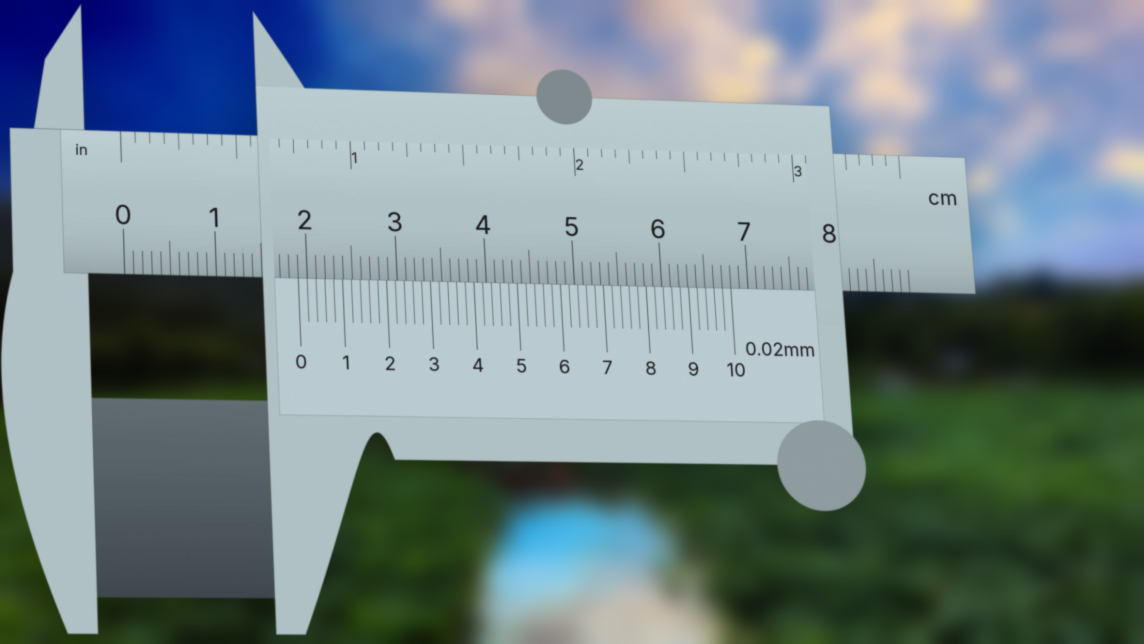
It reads 19.0 mm
